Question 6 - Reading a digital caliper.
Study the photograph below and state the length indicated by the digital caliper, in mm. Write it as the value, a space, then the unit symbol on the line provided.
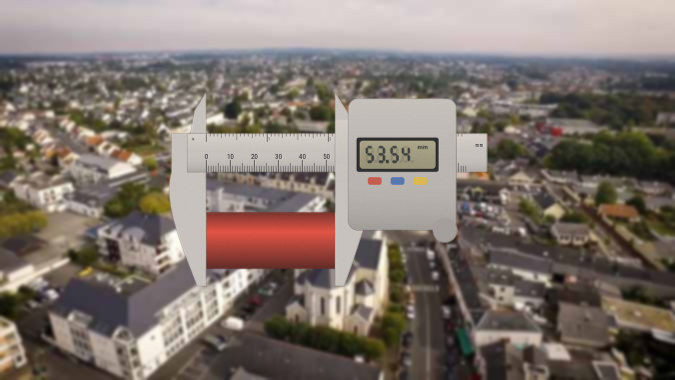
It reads 53.54 mm
